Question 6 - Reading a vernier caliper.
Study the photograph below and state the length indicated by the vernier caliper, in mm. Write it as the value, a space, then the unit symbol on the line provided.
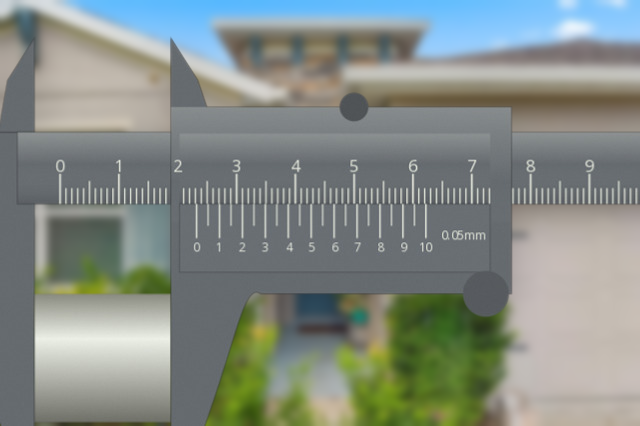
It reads 23.2 mm
